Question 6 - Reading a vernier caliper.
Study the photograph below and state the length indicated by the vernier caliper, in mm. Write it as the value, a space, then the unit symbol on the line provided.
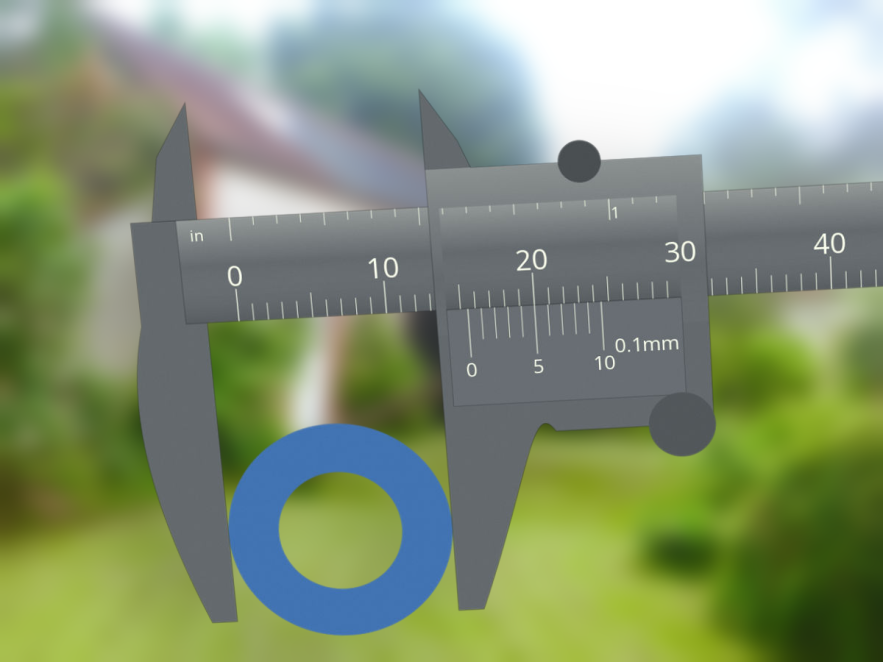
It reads 15.5 mm
